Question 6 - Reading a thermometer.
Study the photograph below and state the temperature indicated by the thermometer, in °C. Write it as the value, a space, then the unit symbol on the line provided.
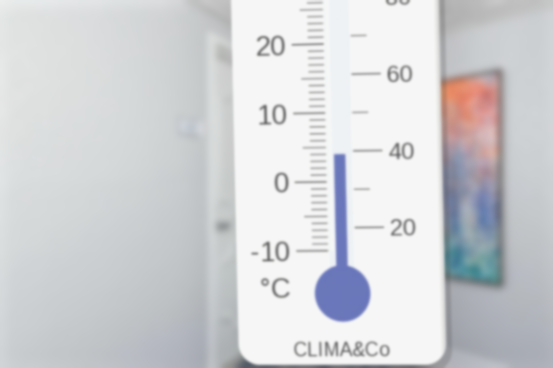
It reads 4 °C
